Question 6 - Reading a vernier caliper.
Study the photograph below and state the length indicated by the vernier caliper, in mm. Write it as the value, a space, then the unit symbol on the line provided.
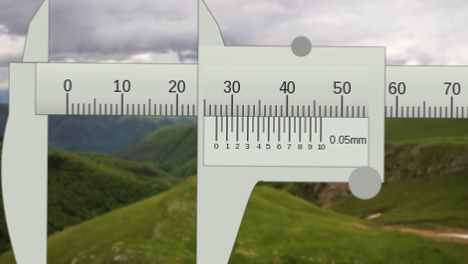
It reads 27.2 mm
